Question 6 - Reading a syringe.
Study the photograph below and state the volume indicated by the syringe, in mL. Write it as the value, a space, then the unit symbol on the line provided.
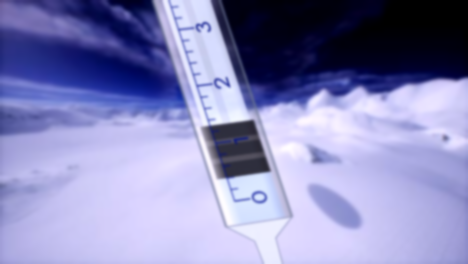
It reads 0.4 mL
